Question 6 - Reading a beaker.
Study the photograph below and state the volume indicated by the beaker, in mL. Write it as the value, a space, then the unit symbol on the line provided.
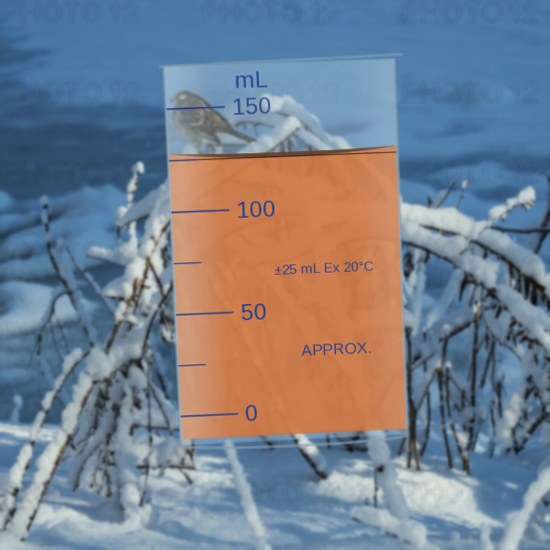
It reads 125 mL
